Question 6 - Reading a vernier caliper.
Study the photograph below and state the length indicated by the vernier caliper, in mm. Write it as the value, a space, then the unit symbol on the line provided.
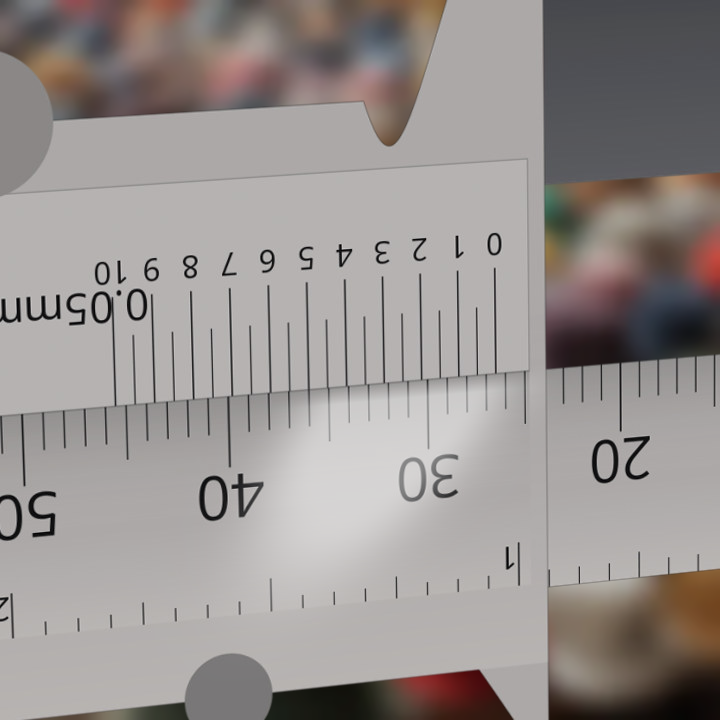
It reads 26.5 mm
